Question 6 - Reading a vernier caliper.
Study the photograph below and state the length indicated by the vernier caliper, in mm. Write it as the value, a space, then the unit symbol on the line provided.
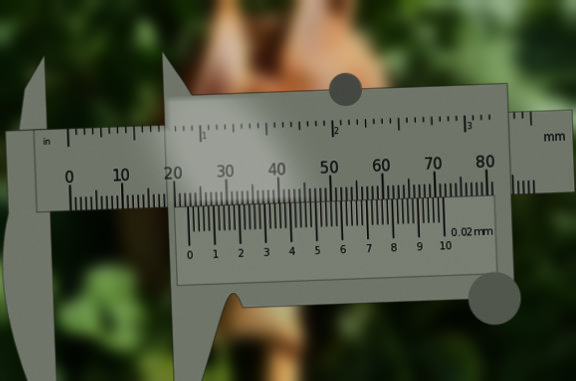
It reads 22.5 mm
